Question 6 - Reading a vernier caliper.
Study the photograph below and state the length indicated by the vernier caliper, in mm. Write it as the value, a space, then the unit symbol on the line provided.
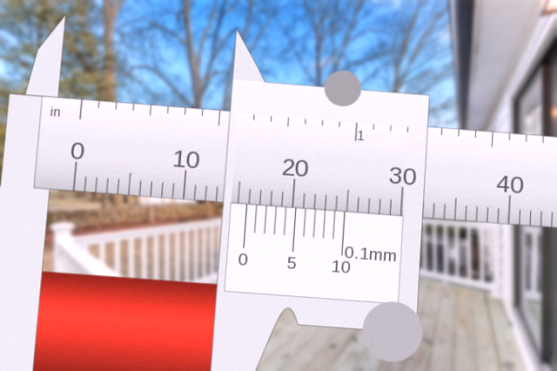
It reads 15.8 mm
